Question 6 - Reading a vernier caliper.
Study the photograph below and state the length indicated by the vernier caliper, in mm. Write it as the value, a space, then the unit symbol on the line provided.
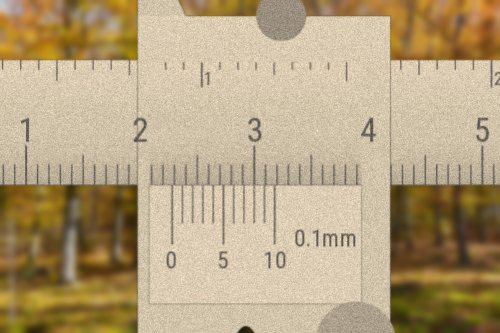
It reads 22.8 mm
